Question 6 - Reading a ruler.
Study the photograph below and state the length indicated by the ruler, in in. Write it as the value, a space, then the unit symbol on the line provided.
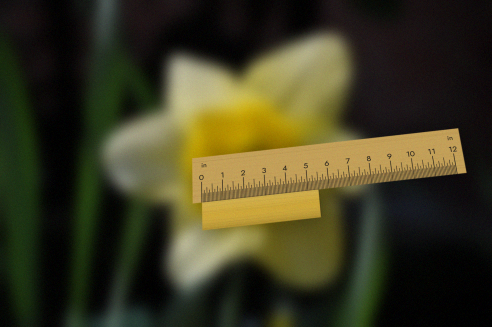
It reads 5.5 in
